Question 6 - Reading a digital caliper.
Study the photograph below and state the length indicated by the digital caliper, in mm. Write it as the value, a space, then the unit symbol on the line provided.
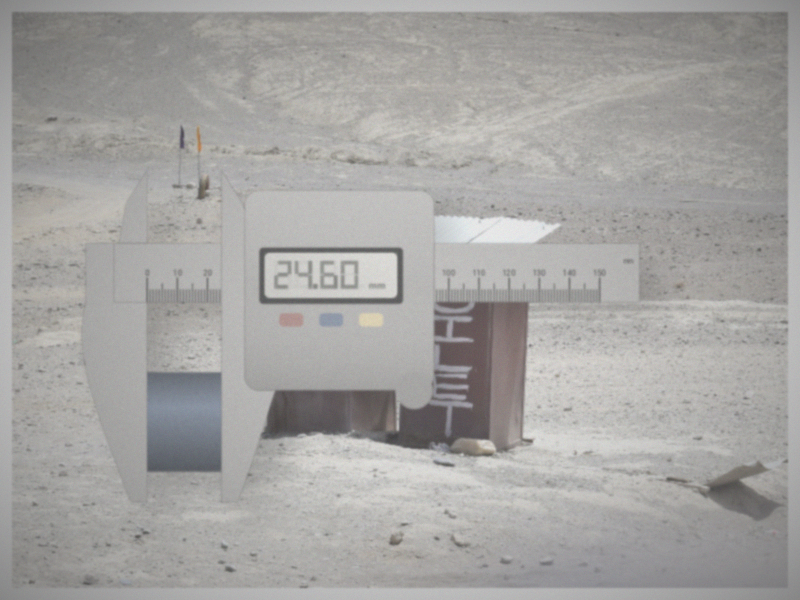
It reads 24.60 mm
